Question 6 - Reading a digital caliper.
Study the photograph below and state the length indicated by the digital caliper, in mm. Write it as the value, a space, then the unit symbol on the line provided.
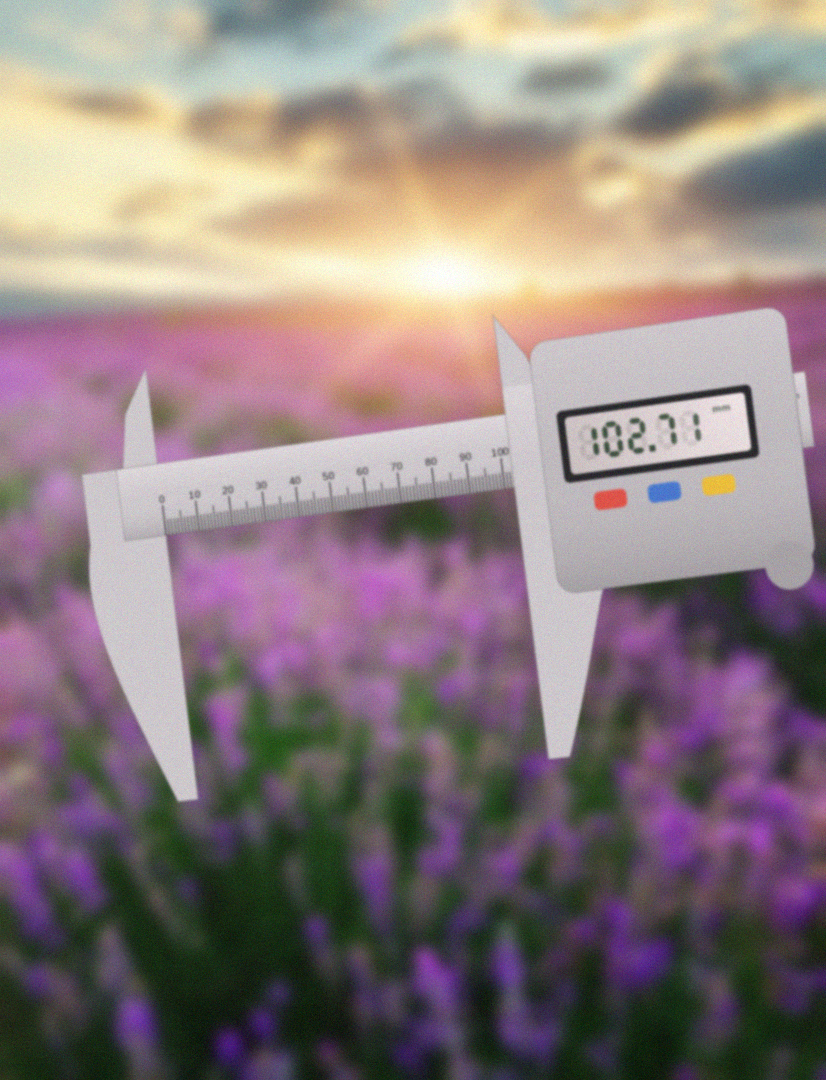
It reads 102.71 mm
